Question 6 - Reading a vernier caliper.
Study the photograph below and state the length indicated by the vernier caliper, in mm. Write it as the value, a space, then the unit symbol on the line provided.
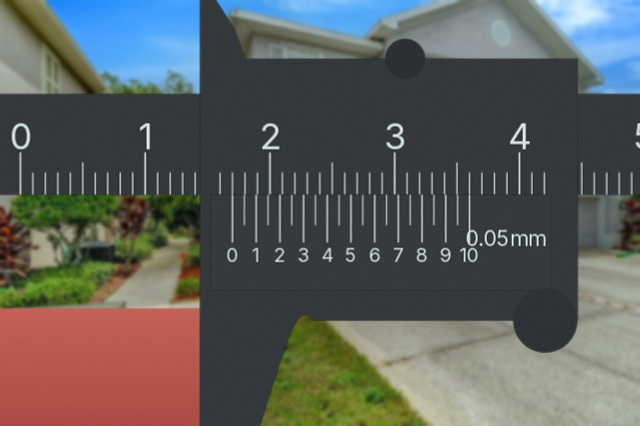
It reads 17.0 mm
